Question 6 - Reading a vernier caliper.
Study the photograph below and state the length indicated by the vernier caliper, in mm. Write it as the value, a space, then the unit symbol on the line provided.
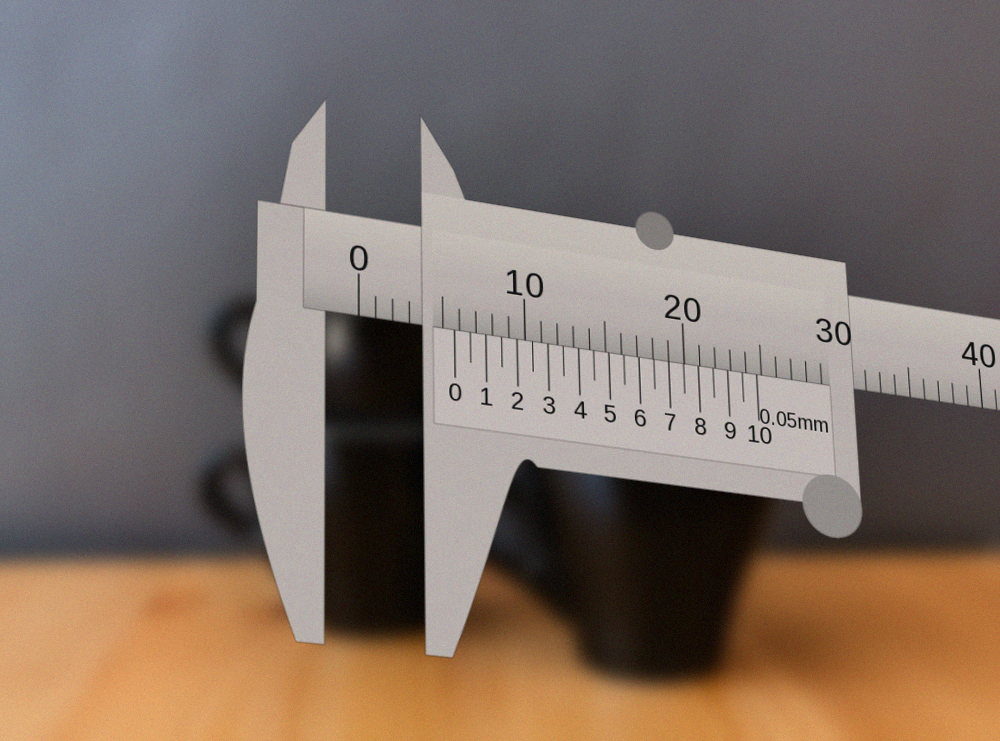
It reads 5.7 mm
